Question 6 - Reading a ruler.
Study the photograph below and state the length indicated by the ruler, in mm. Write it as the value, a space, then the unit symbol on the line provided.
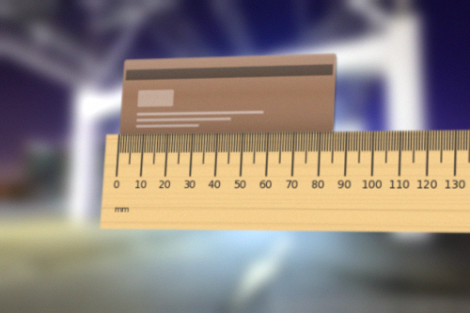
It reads 85 mm
